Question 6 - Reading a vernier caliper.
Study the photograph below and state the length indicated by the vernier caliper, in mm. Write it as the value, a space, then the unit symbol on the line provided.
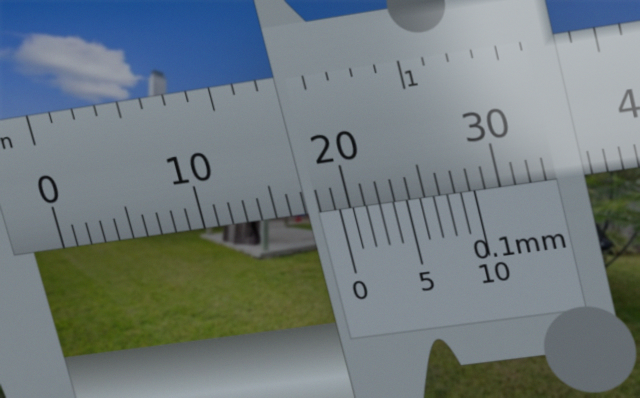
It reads 19.3 mm
